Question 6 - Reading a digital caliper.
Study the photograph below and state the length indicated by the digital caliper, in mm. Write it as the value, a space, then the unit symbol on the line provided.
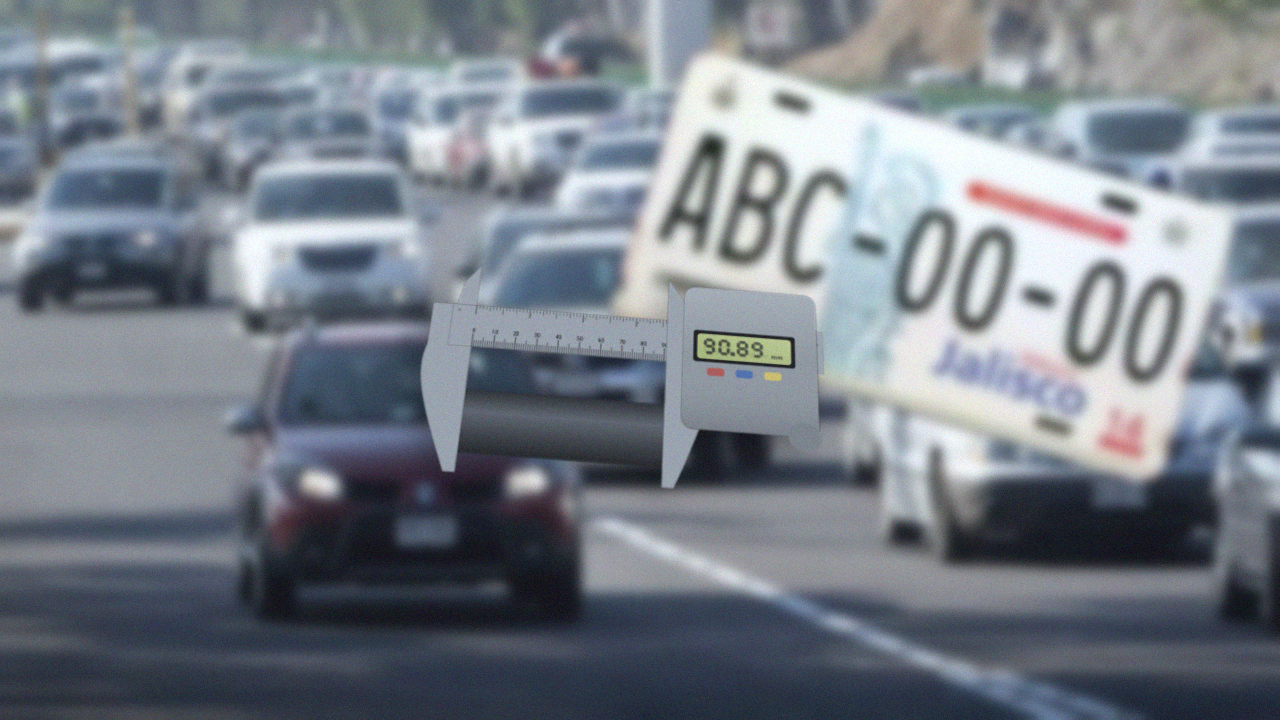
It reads 90.89 mm
